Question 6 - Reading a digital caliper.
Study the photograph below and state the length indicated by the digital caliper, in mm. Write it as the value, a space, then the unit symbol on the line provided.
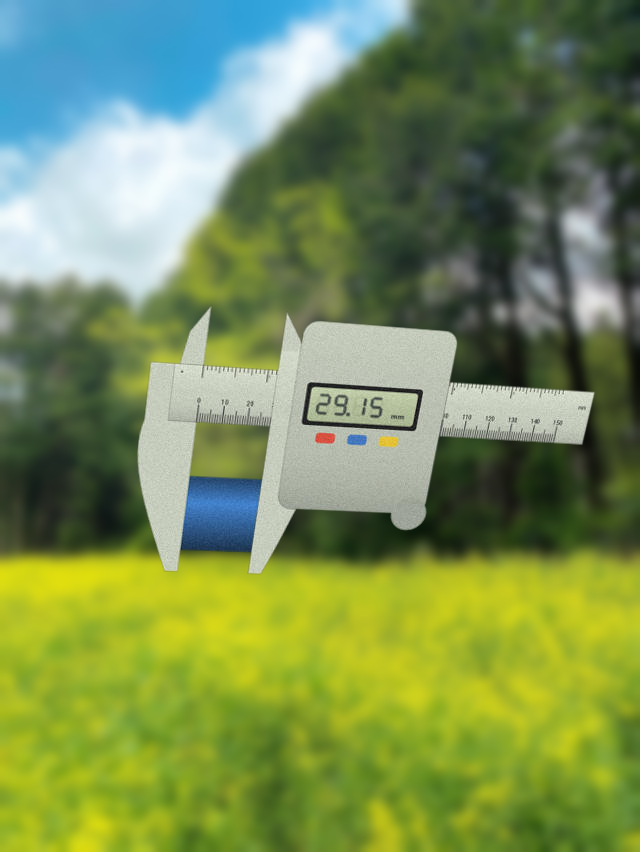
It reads 29.15 mm
